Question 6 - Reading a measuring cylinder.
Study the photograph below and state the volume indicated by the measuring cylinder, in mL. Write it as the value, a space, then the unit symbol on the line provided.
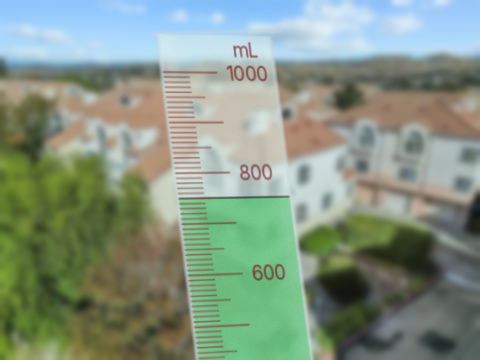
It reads 750 mL
